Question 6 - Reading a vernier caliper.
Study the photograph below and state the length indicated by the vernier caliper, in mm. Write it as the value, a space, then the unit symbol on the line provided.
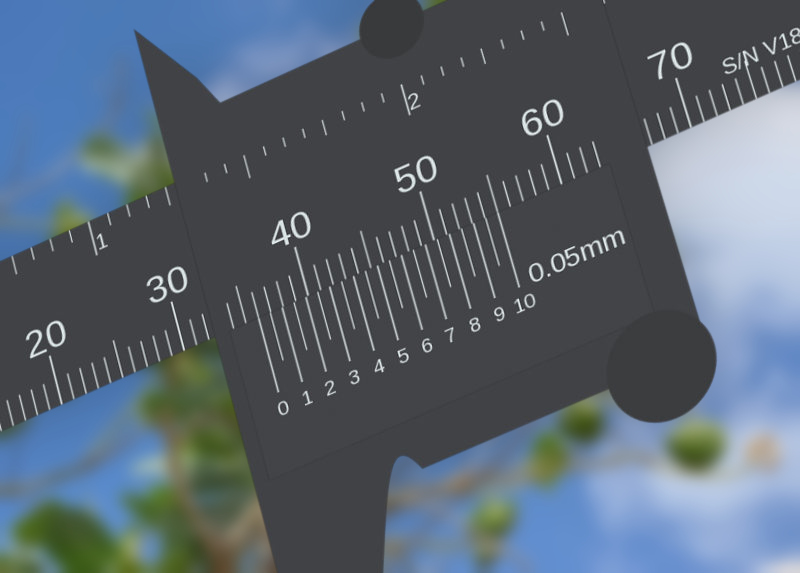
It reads 36.0 mm
